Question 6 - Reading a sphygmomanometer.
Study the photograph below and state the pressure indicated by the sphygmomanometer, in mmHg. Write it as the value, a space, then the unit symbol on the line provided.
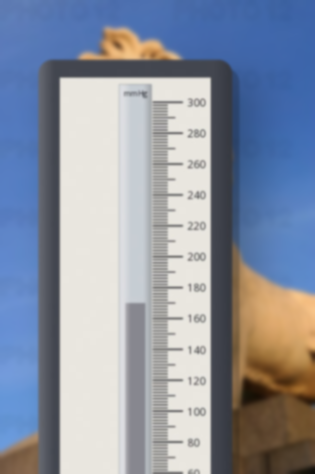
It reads 170 mmHg
